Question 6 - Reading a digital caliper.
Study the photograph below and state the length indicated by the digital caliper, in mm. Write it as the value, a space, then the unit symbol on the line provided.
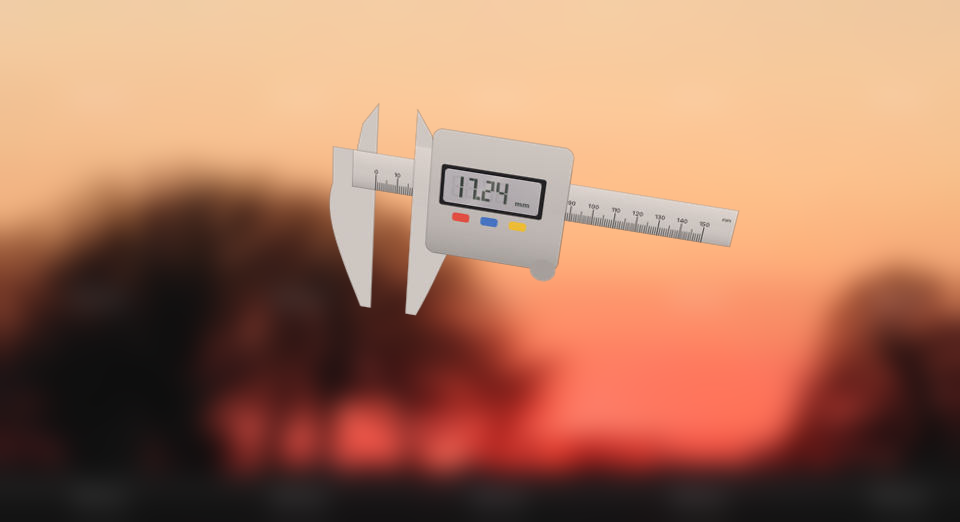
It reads 17.24 mm
